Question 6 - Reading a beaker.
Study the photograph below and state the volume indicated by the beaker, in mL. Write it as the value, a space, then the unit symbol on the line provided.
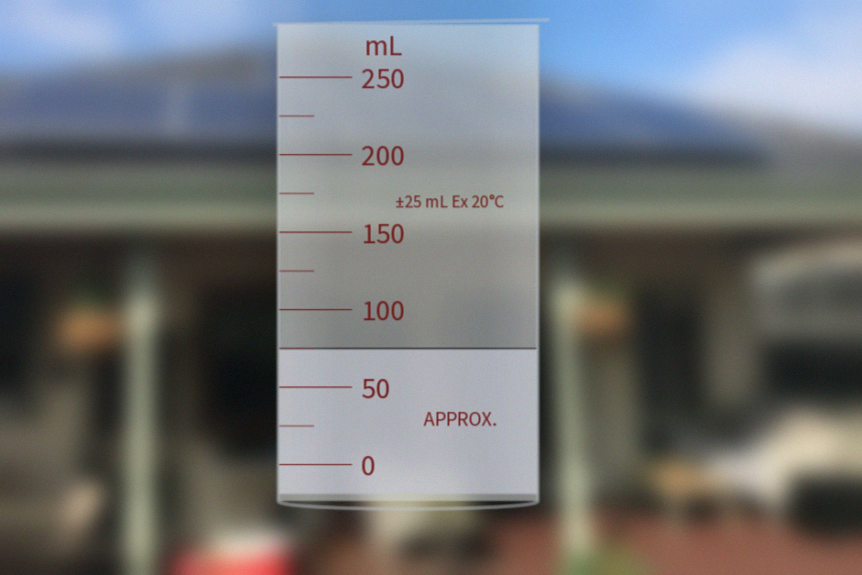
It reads 75 mL
